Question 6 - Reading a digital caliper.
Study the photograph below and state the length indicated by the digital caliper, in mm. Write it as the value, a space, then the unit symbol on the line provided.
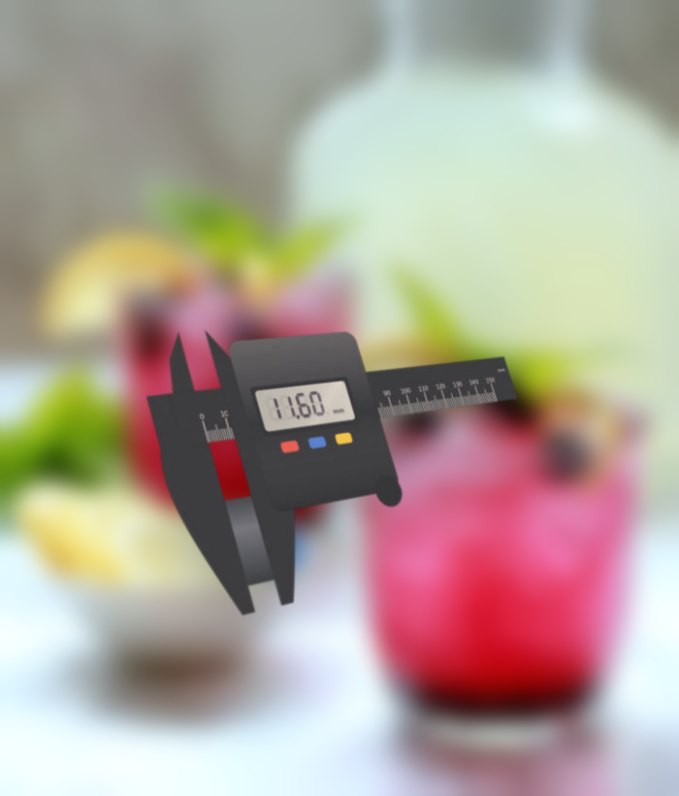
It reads 11.60 mm
